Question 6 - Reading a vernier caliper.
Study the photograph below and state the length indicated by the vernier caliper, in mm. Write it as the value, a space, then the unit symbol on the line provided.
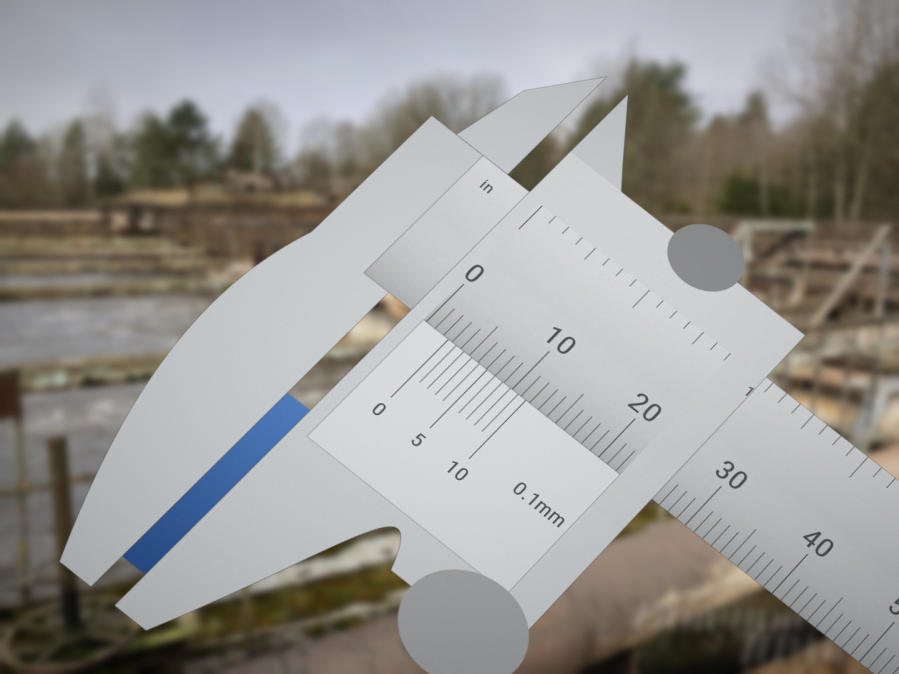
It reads 2.6 mm
